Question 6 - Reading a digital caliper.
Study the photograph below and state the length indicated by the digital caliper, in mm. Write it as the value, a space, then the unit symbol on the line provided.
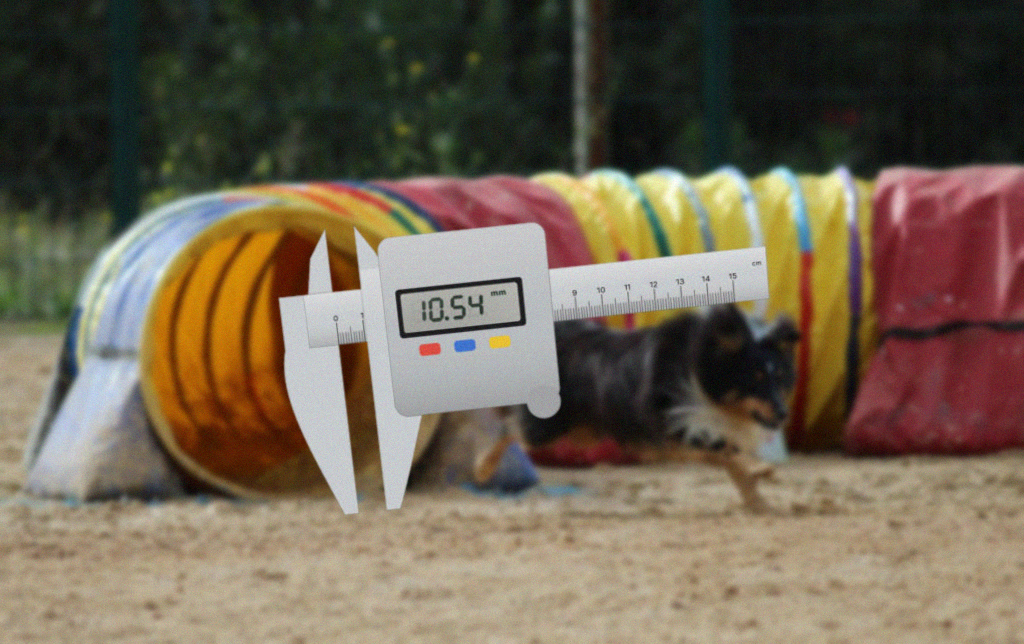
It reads 10.54 mm
